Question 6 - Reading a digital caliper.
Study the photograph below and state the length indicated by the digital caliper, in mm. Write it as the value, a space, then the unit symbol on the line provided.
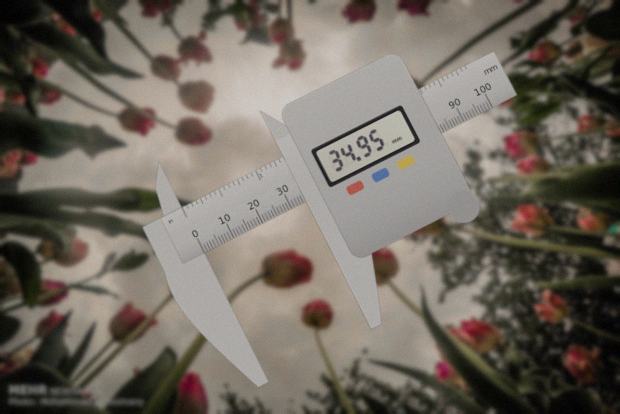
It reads 34.95 mm
